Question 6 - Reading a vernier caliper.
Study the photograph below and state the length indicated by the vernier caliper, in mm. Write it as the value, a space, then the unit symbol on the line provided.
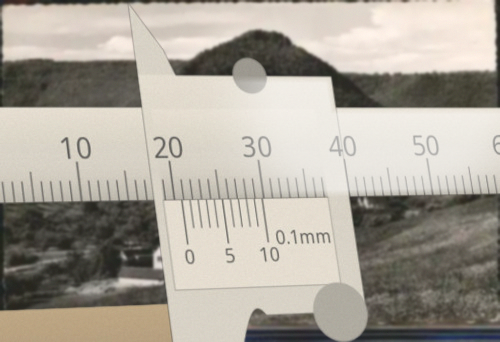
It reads 20.8 mm
